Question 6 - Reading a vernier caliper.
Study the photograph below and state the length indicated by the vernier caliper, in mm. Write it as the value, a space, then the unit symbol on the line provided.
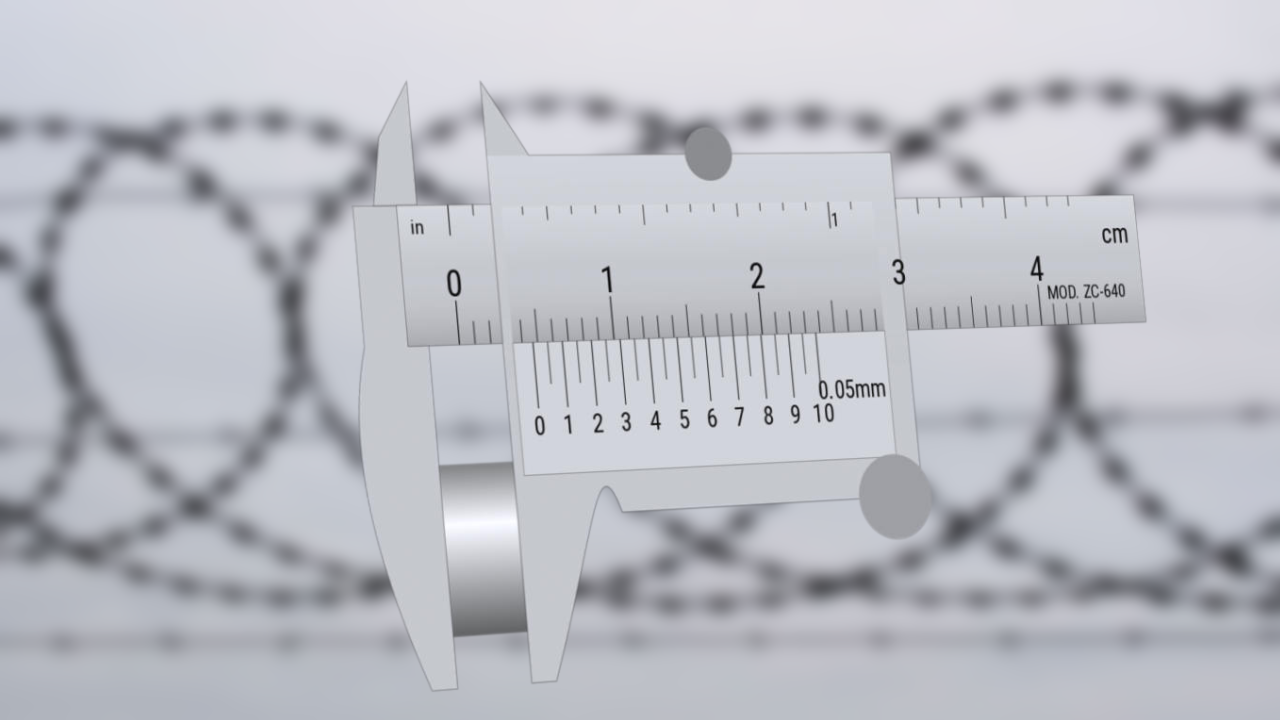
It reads 4.7 mm
